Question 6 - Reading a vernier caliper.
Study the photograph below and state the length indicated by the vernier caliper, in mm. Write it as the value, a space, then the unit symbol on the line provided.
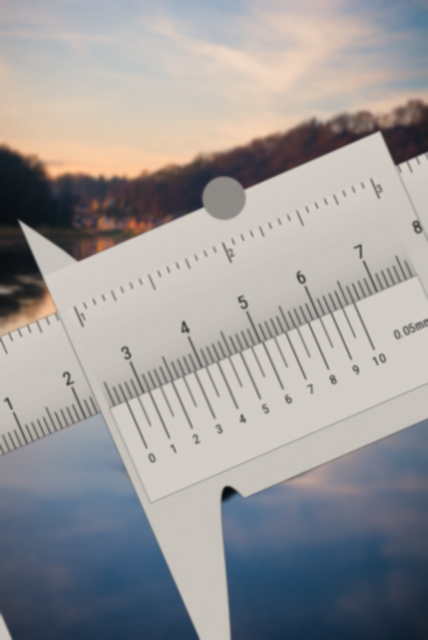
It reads 27.0 mm
